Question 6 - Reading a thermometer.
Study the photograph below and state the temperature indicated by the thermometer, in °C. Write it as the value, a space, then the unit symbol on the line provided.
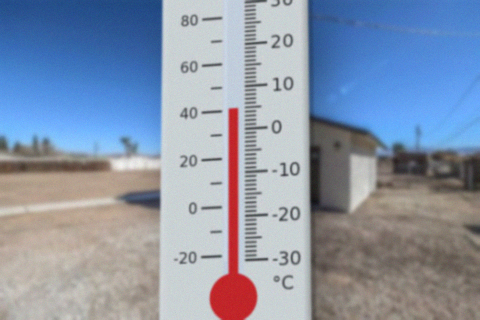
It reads 5 °C
